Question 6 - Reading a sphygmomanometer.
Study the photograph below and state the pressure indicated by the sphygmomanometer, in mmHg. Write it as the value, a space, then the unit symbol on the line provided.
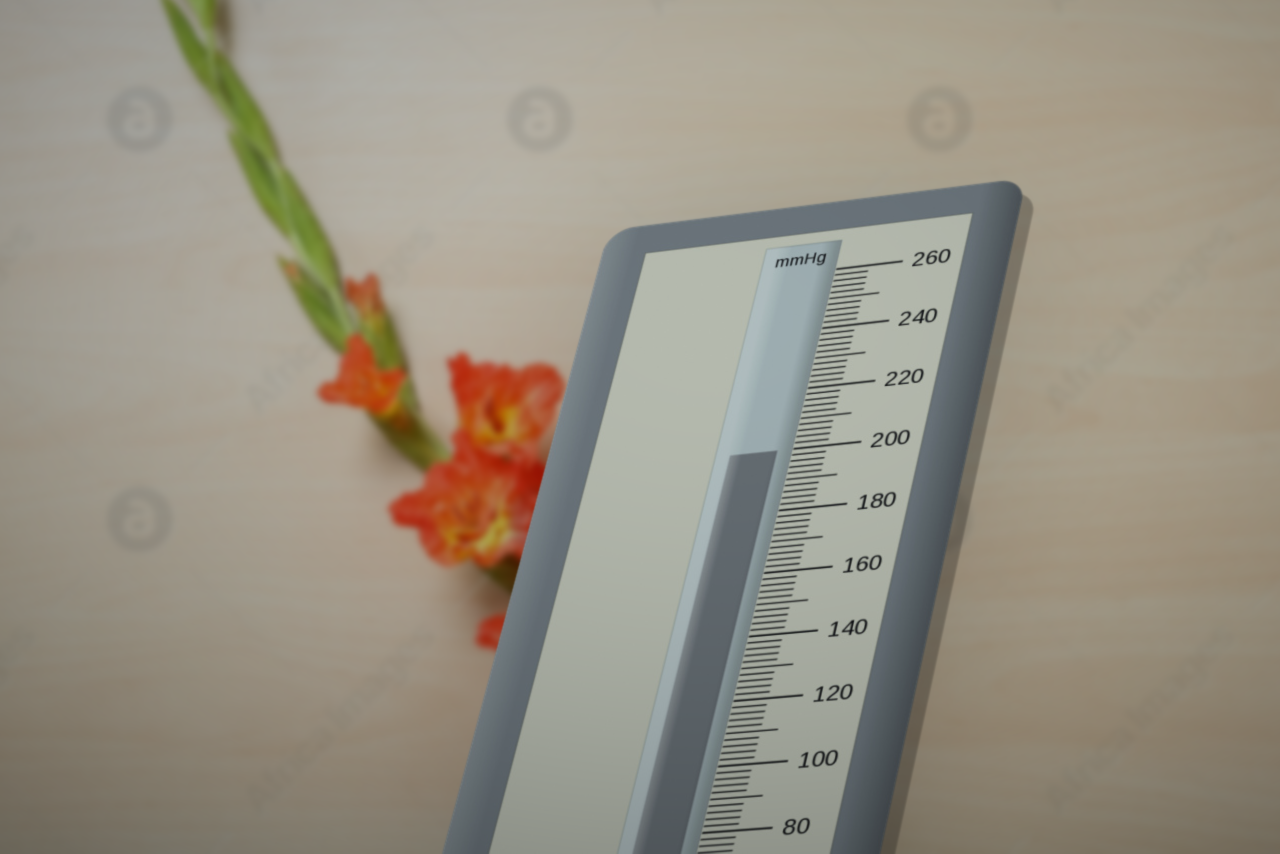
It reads 200 mmHg
